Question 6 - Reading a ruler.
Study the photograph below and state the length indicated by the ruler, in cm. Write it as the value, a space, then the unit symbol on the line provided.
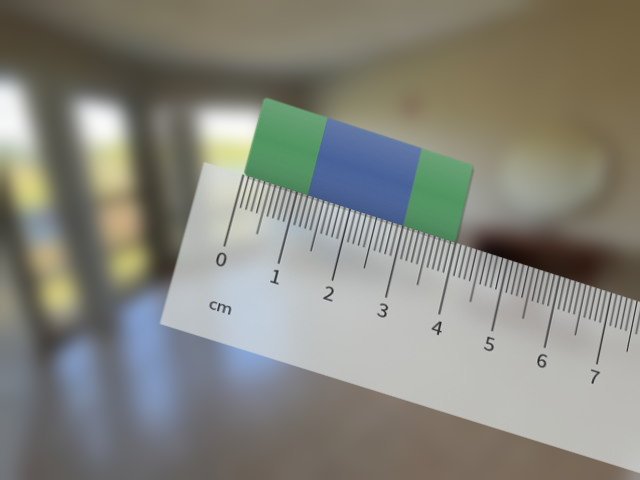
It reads 4 cm
